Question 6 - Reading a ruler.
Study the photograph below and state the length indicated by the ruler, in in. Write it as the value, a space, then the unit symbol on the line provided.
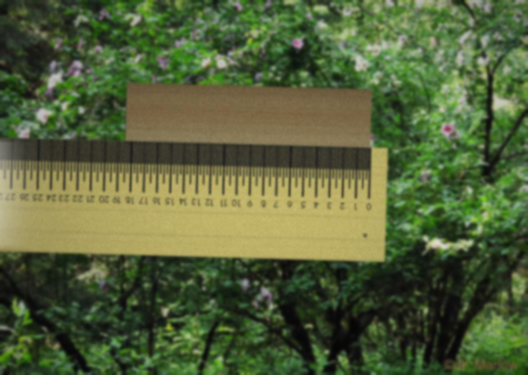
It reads 18.5 in
